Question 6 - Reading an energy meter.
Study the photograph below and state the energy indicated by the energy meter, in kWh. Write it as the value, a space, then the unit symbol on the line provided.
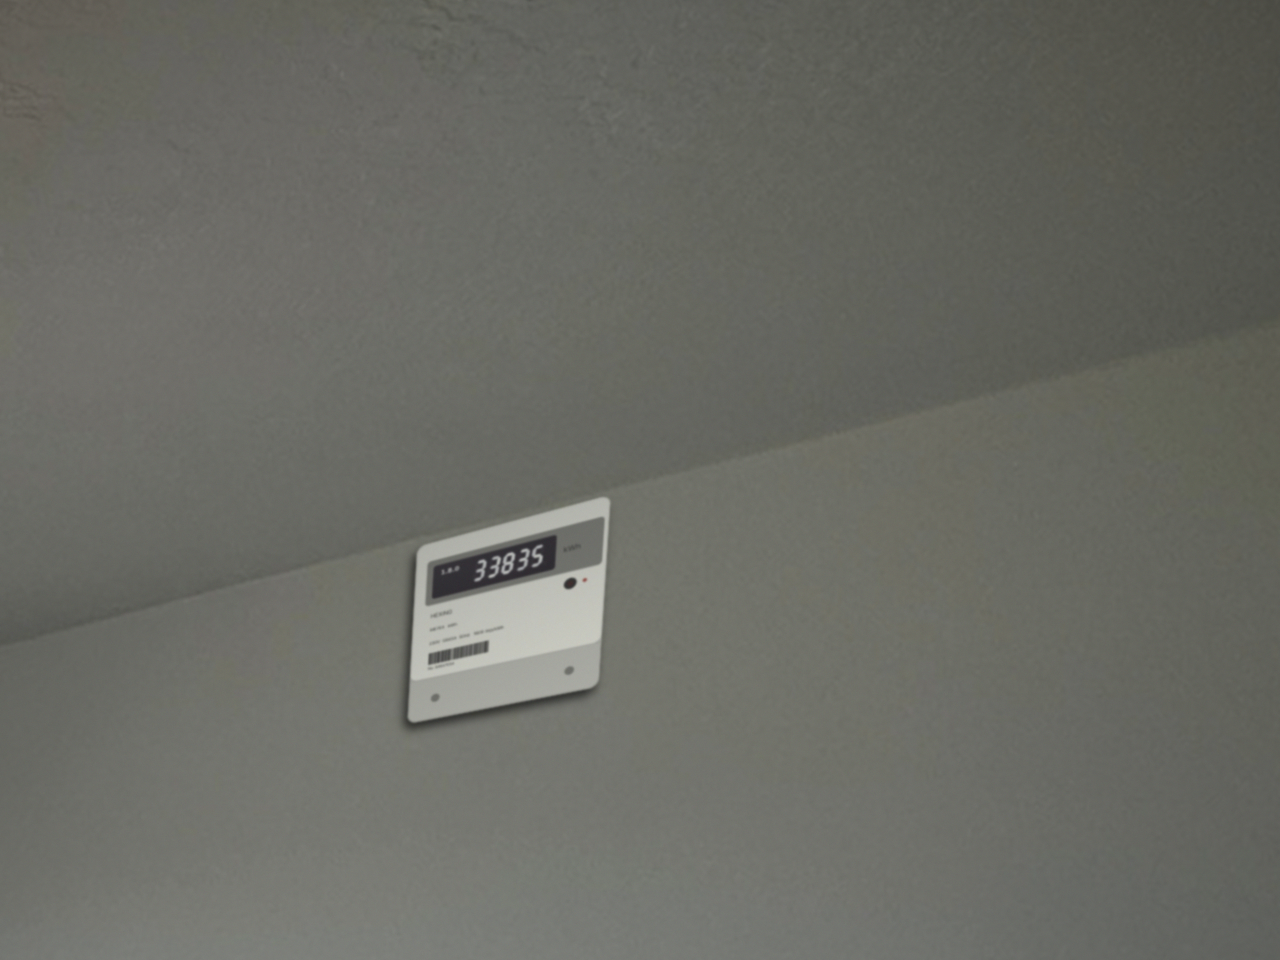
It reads 33835 kWh
